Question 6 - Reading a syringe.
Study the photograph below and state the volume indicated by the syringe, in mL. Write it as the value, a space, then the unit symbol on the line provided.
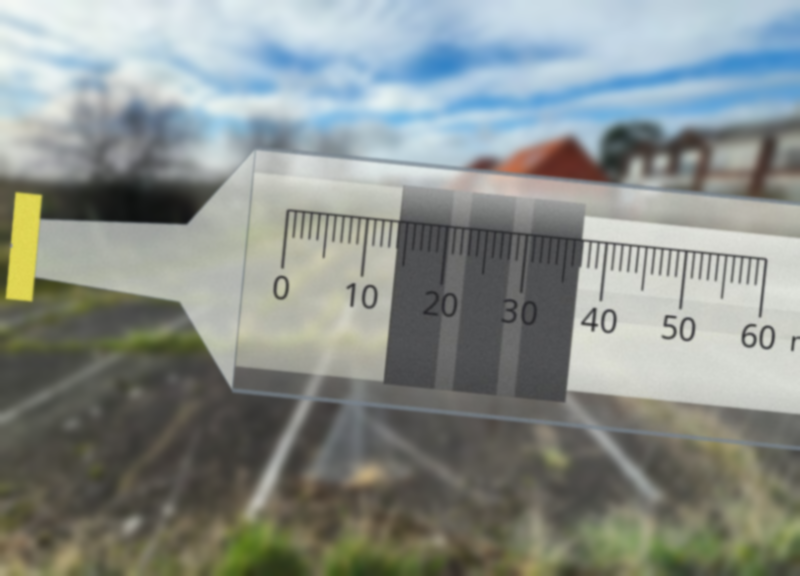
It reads 14 mL
